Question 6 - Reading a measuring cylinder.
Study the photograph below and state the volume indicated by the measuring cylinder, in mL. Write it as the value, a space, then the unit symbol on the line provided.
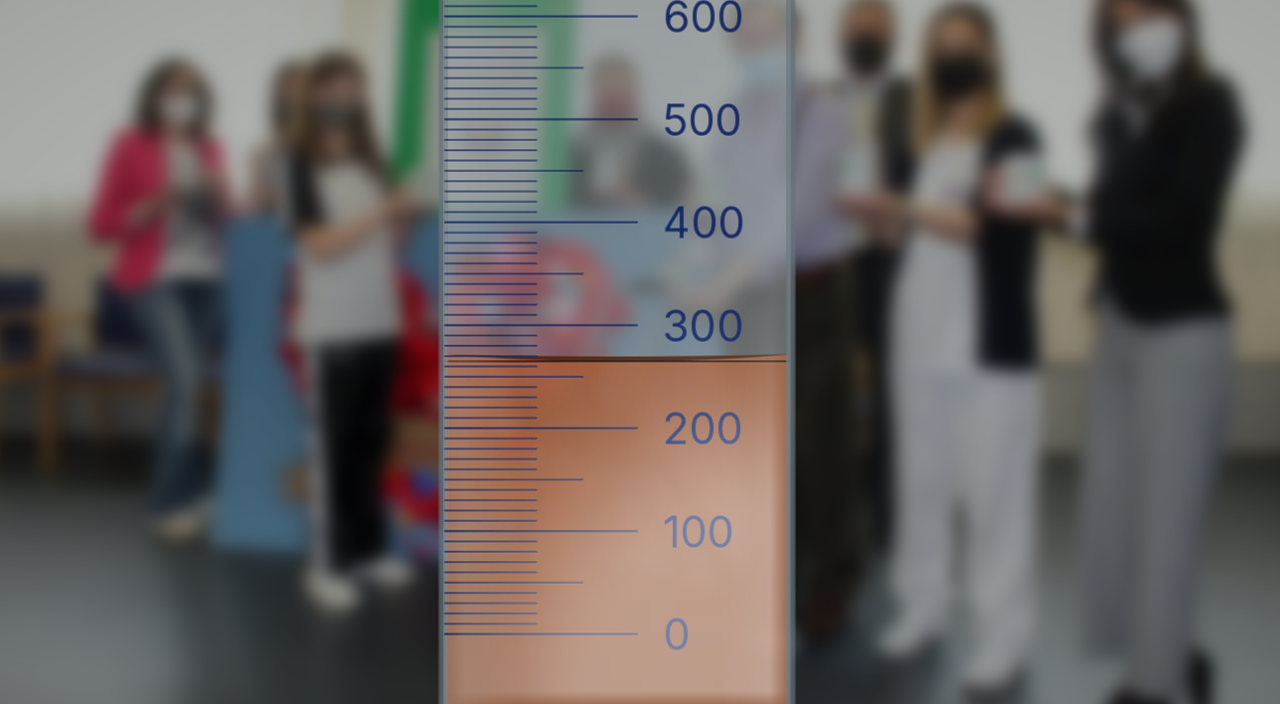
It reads 265 mL
